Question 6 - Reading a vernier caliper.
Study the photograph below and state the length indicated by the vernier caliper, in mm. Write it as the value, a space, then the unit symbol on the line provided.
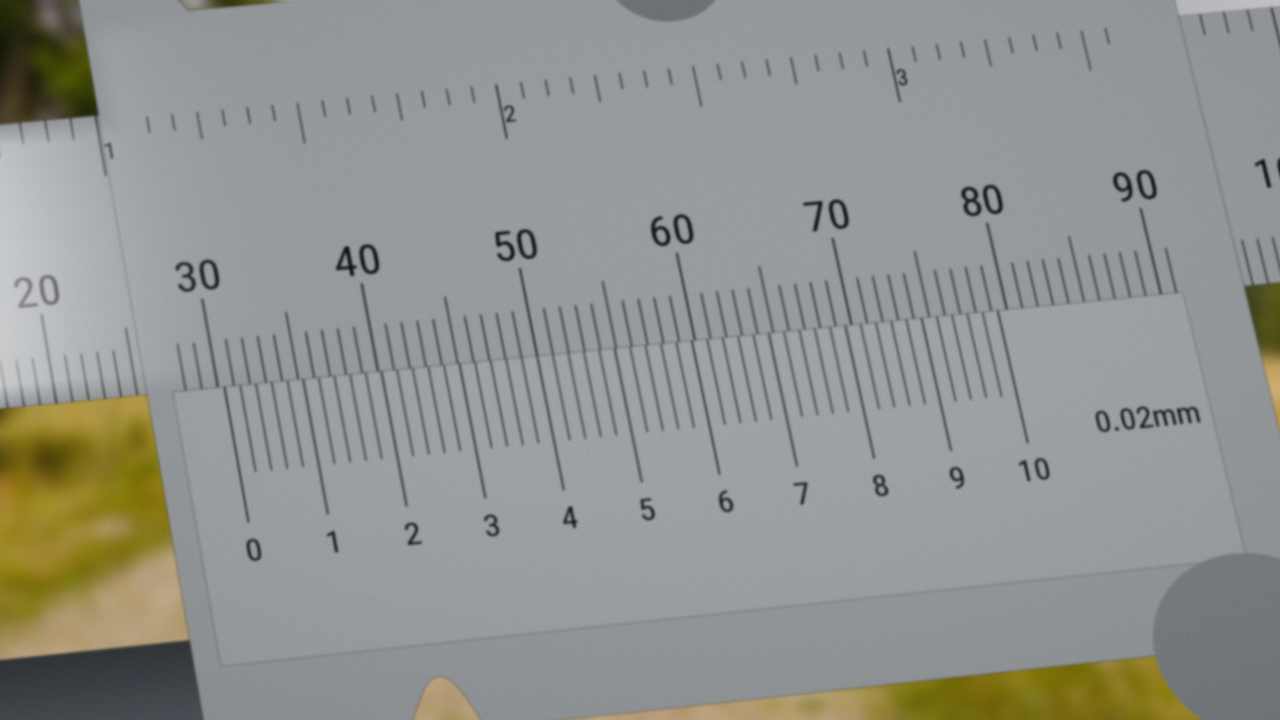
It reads 30.4 mm
